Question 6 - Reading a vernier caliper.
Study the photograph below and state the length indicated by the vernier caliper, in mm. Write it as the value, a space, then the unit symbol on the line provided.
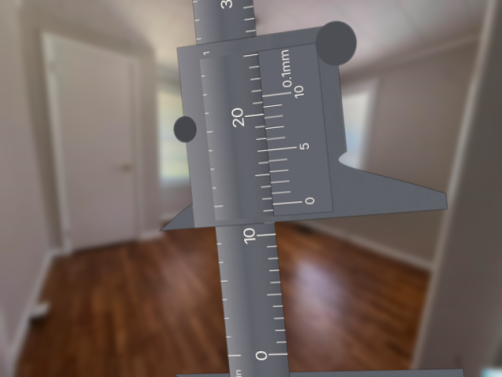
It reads 12.5 mm
